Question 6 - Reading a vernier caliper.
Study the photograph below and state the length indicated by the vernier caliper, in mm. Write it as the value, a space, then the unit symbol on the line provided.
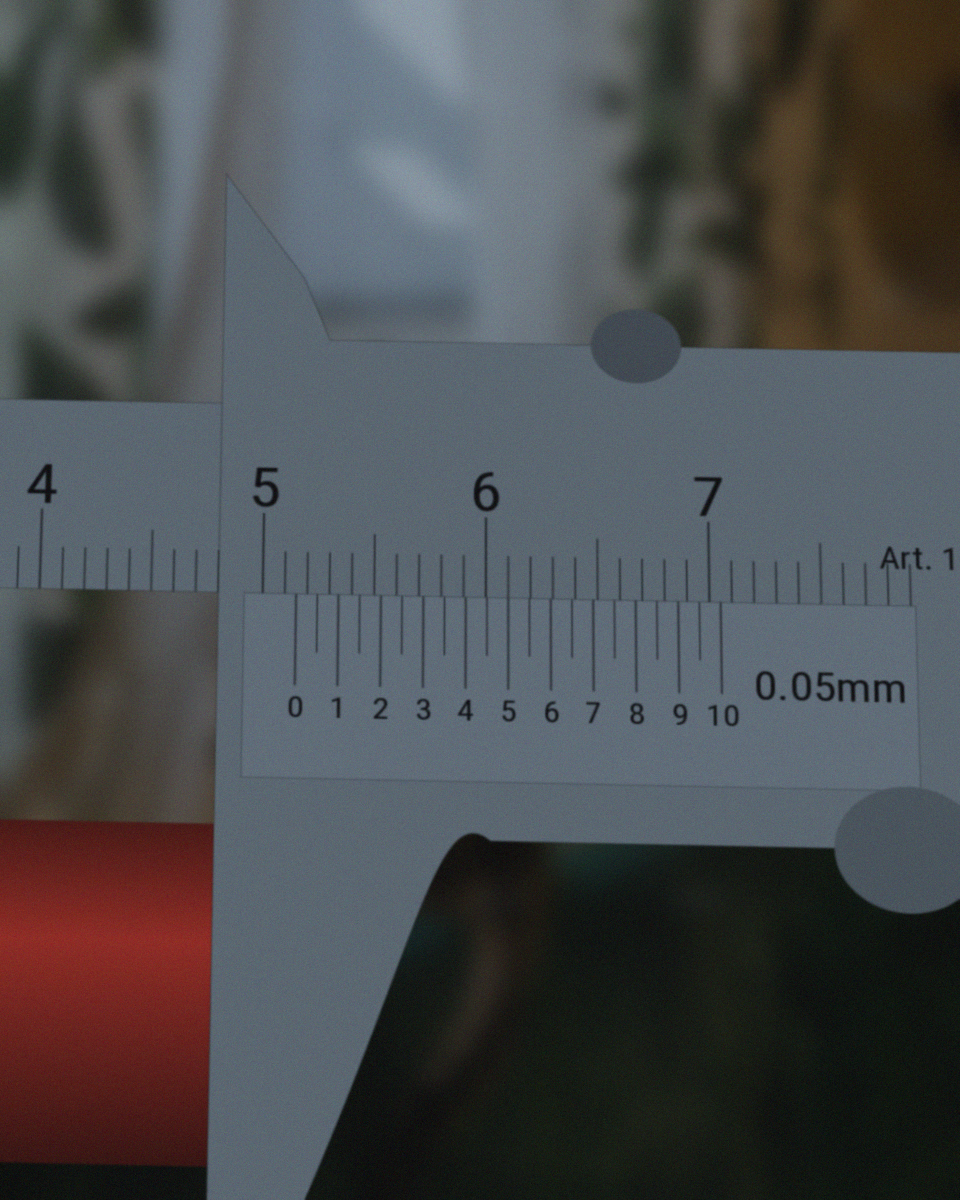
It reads 51.5 mm
